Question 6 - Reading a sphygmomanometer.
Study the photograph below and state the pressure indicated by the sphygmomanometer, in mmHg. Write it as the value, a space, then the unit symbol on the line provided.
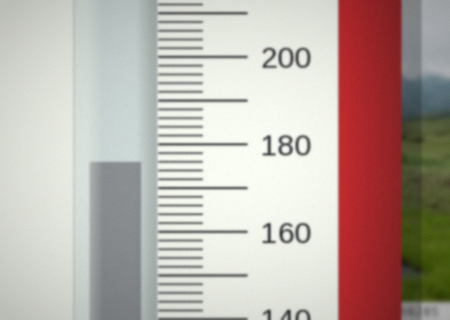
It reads 176 mmHg
